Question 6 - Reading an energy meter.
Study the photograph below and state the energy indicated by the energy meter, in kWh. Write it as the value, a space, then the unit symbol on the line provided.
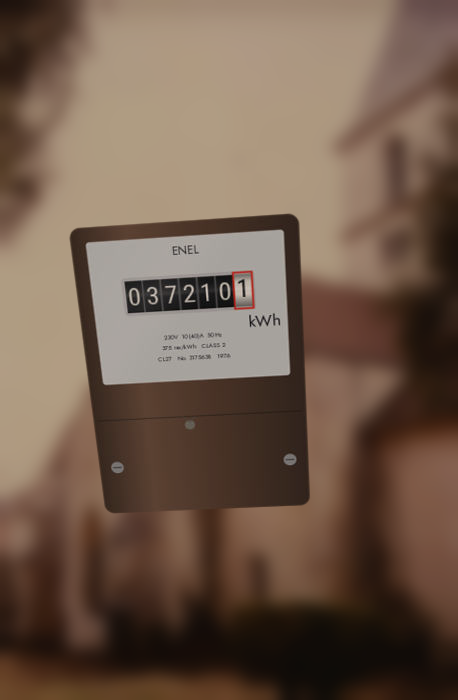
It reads 37210.1 kWh
